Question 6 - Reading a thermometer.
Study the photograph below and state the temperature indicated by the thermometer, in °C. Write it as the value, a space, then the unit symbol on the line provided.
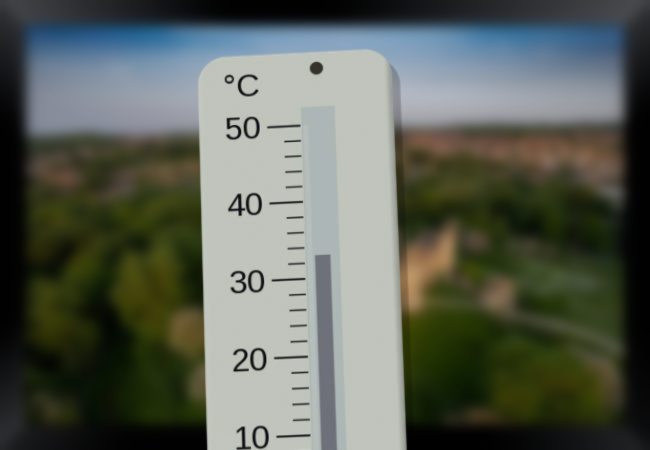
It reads 33 °C
